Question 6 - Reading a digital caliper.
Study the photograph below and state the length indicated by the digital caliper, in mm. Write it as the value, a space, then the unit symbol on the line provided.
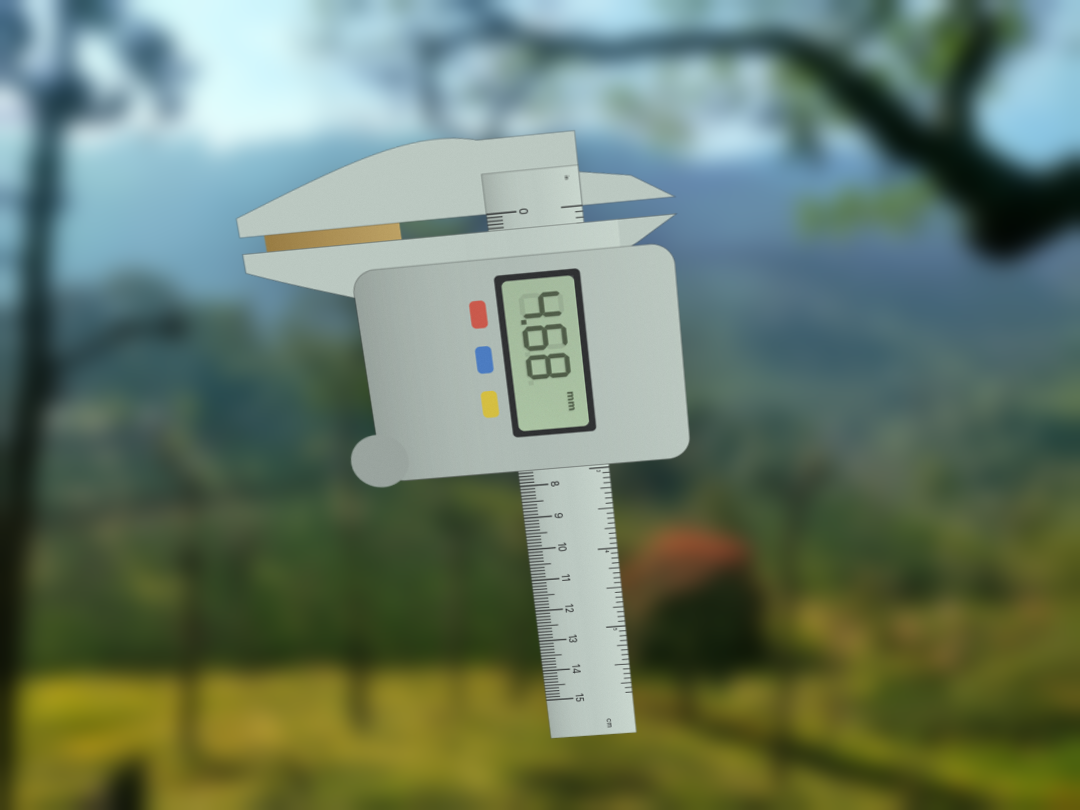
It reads 4.68 mm
